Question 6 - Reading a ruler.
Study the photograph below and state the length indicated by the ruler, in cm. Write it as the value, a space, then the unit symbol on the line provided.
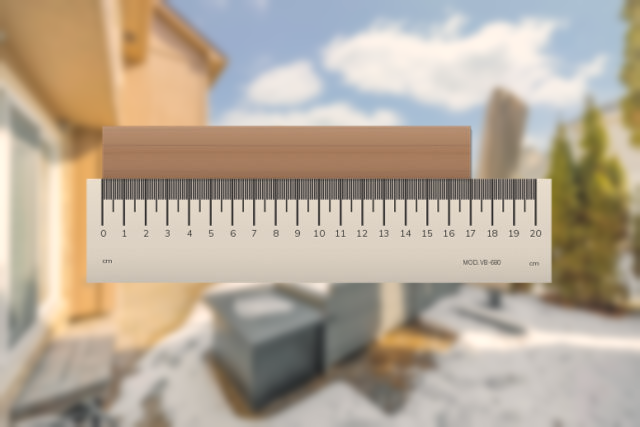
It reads 17 cm
